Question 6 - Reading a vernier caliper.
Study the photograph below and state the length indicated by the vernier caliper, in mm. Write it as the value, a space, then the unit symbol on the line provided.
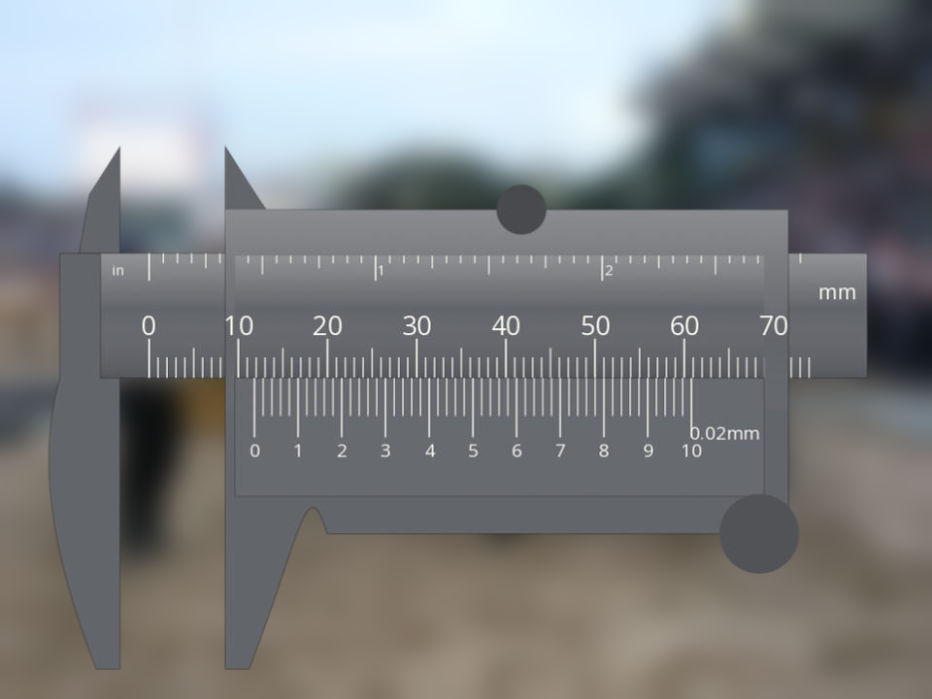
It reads 11.8 mm
